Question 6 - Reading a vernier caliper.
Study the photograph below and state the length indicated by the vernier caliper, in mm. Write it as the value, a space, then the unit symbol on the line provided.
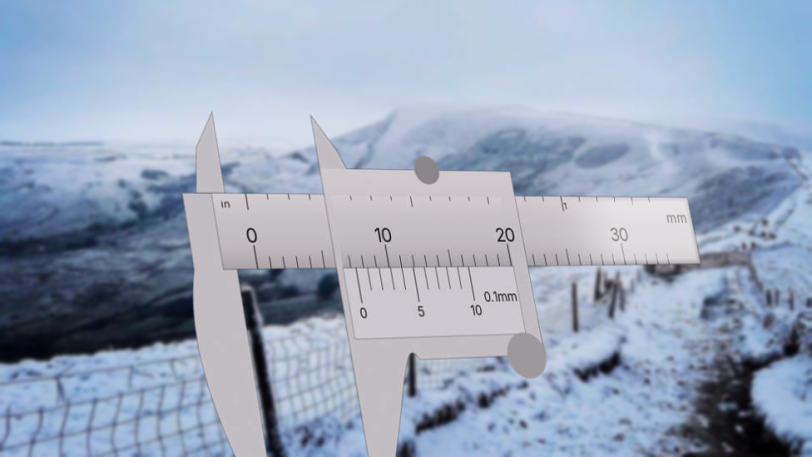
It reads 7.4 mm
